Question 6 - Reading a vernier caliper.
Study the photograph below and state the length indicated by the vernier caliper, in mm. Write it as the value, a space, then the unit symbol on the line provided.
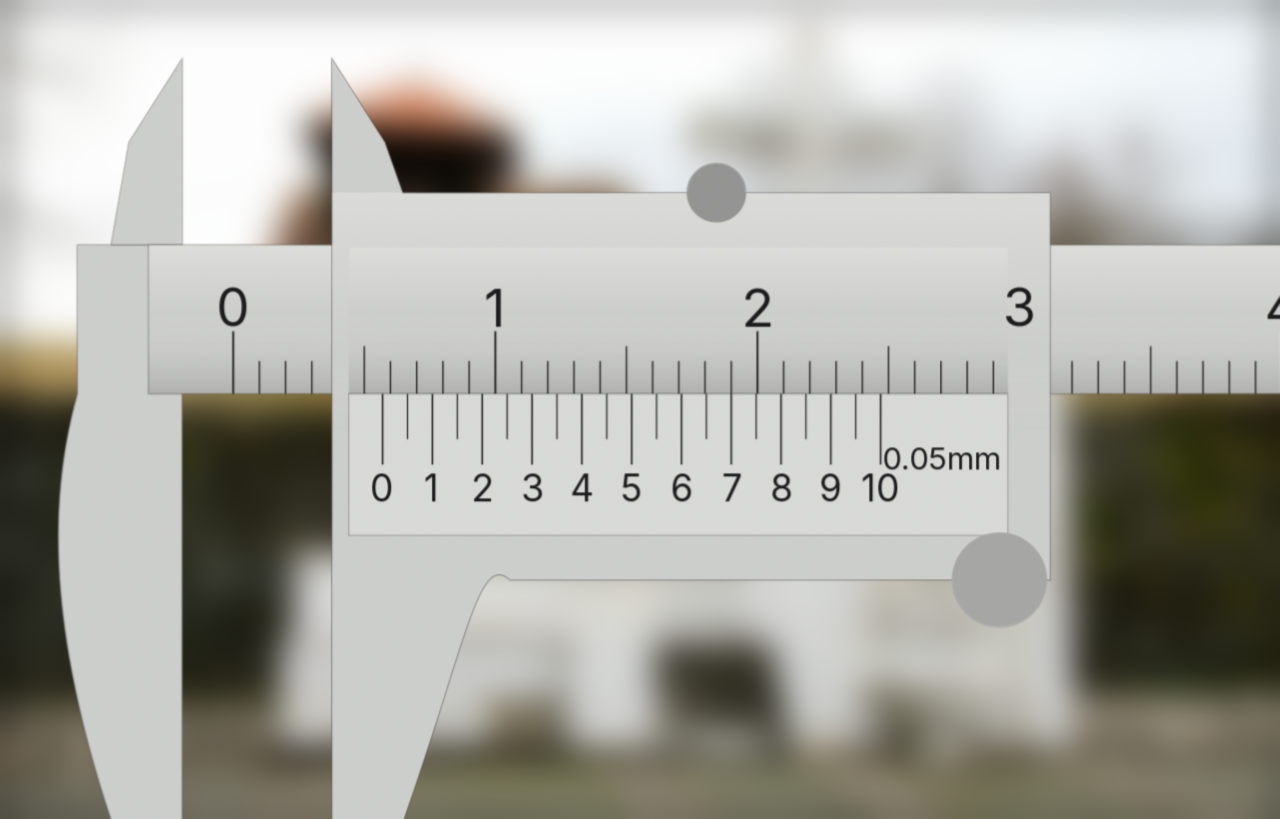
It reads 5.70 mm
